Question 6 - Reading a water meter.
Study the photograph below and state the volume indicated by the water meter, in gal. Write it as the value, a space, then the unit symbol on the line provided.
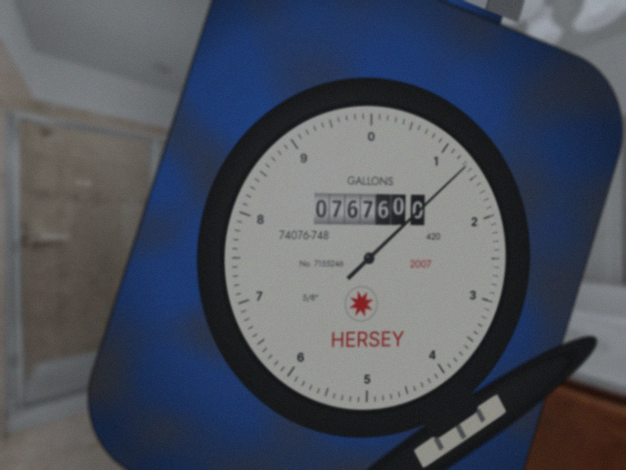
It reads 767601.3 gal
